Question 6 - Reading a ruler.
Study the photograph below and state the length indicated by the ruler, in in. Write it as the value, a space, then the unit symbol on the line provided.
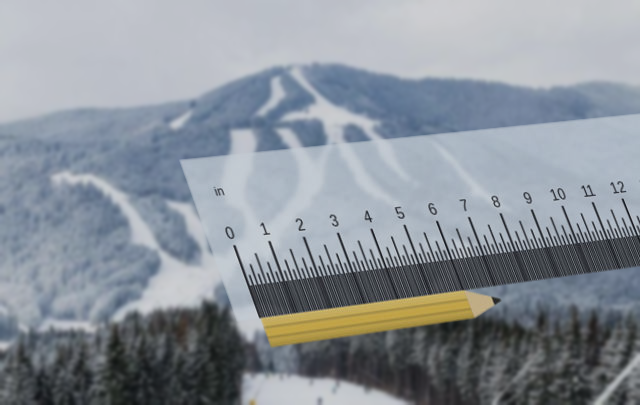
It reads 7 in
